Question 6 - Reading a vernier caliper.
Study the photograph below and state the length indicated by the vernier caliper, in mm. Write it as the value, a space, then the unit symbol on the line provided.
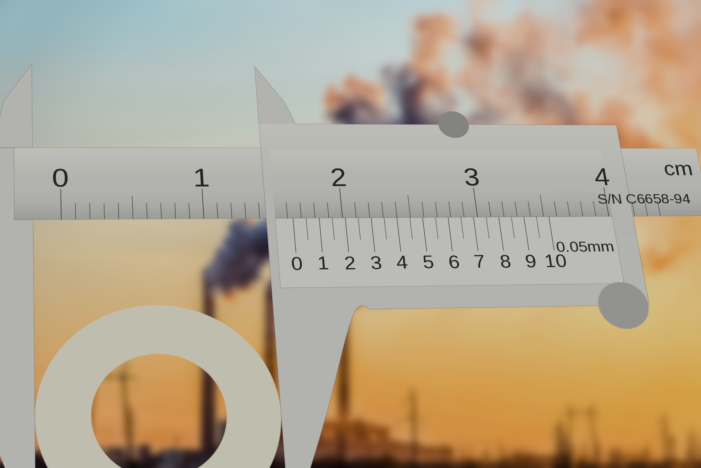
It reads 16.4 mm
